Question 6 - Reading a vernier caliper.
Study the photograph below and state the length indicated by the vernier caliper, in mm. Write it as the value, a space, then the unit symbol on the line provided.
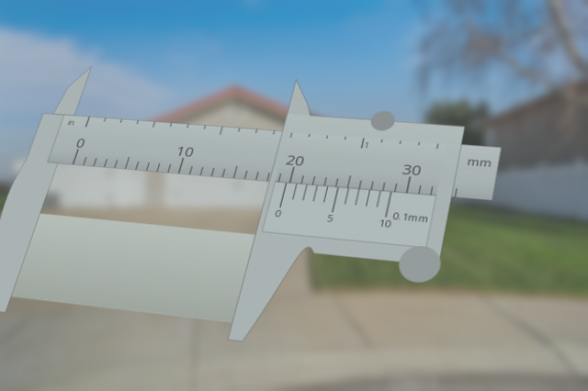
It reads 19.7 mm
